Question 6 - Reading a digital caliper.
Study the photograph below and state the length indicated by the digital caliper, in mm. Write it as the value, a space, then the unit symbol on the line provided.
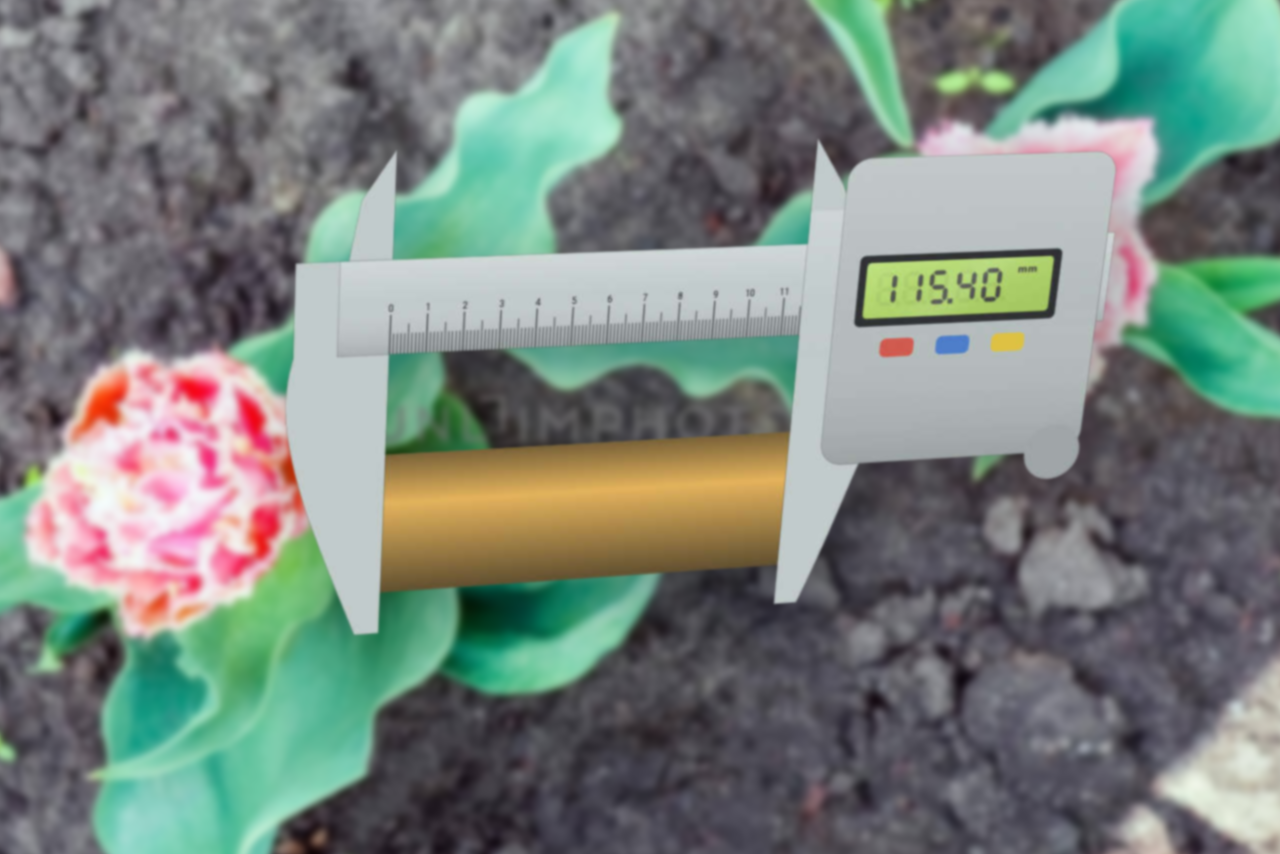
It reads 115.40 mm
